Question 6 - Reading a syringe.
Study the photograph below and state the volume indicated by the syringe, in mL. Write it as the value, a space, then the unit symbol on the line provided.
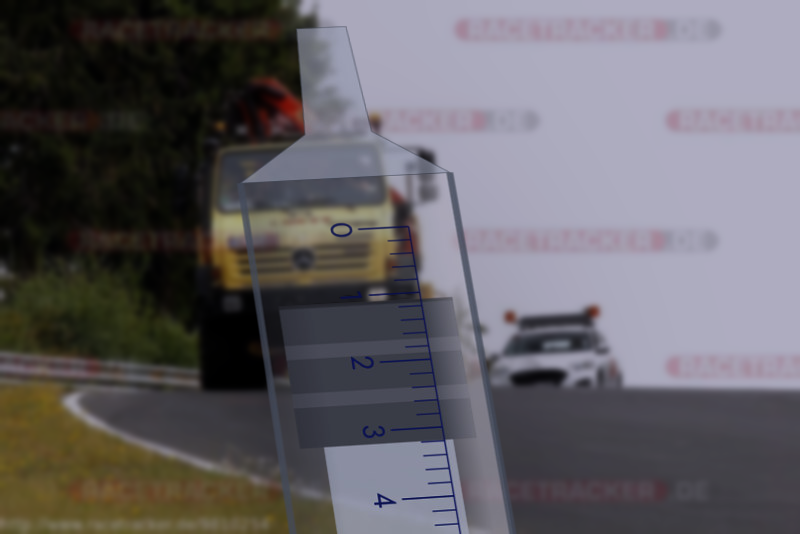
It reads 1.1 mL
